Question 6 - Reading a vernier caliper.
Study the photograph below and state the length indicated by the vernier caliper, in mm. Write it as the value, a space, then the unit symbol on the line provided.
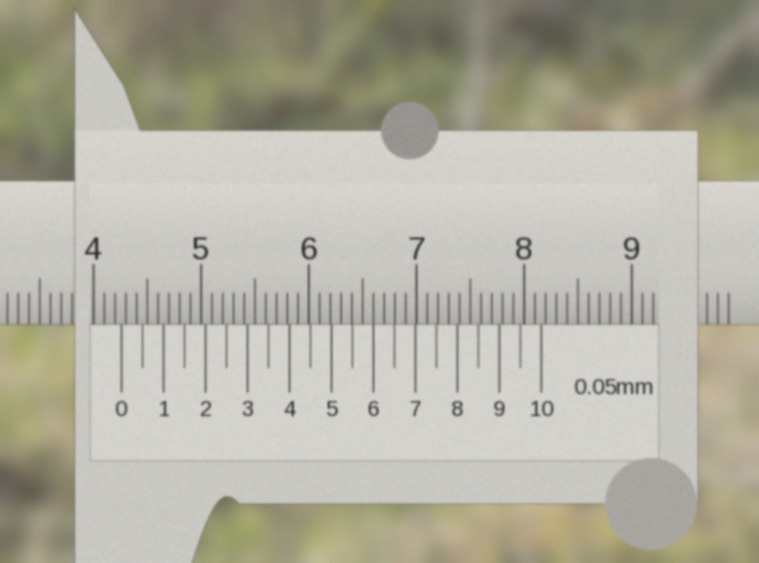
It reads 42.6 mm
